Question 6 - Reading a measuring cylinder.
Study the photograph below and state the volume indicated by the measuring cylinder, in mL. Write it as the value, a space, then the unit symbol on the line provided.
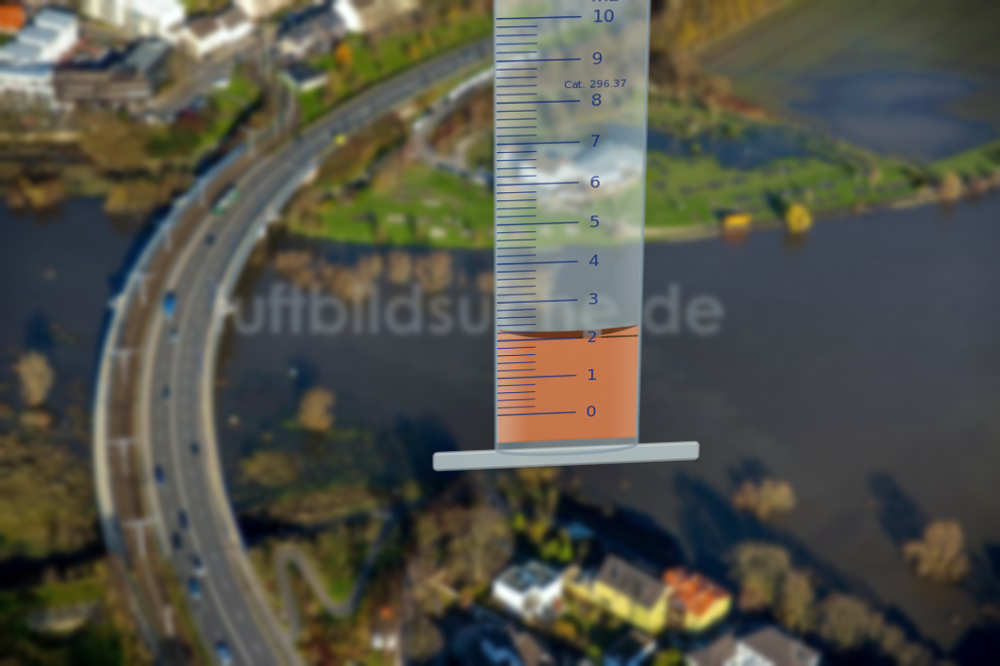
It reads 2 mL
